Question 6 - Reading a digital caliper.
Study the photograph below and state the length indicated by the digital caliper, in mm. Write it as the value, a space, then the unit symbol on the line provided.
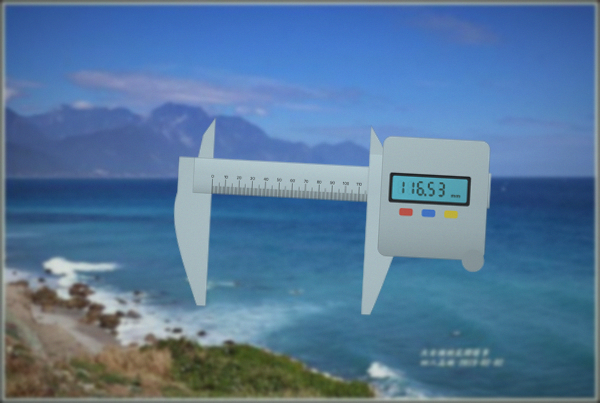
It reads 116.53 mm
